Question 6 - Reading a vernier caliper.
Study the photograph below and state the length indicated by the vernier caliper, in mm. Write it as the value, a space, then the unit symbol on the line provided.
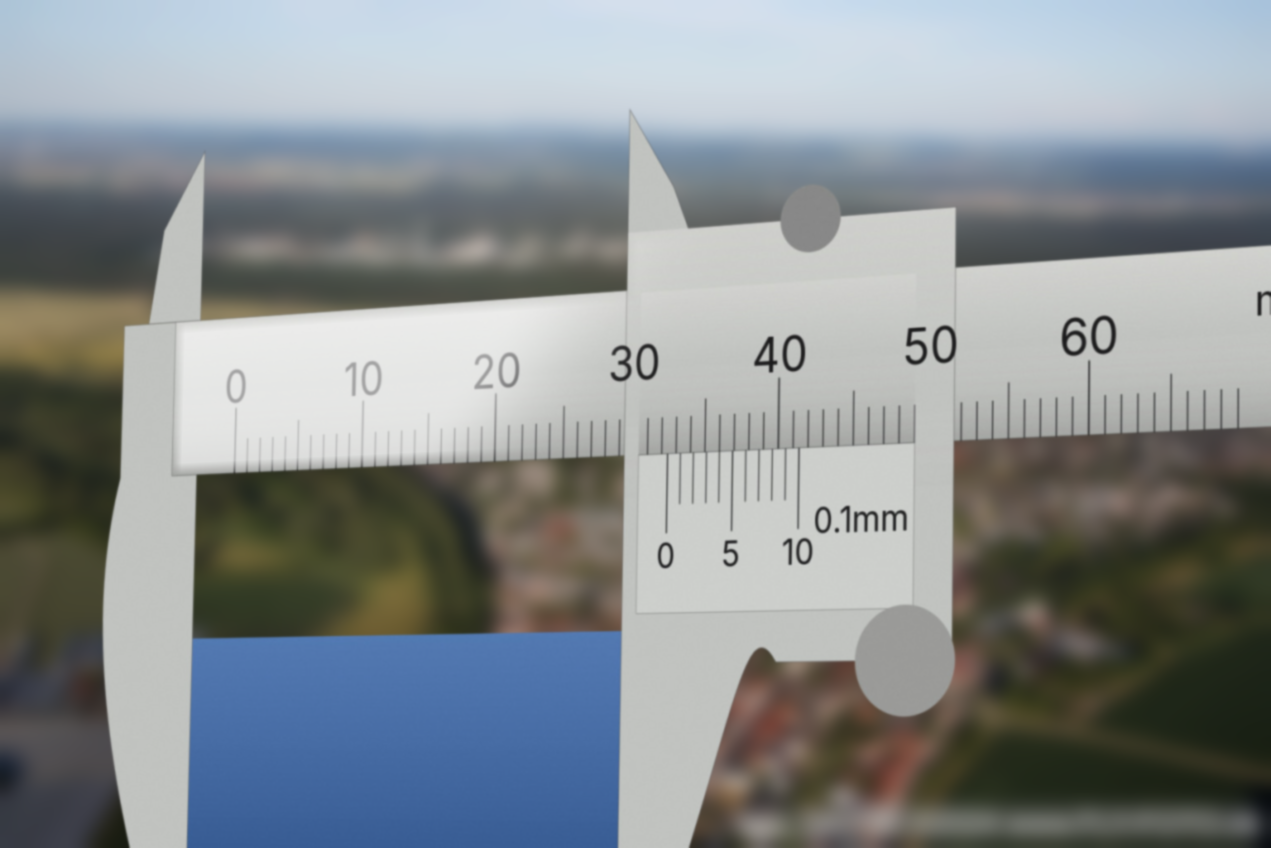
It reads 32.4 mm
